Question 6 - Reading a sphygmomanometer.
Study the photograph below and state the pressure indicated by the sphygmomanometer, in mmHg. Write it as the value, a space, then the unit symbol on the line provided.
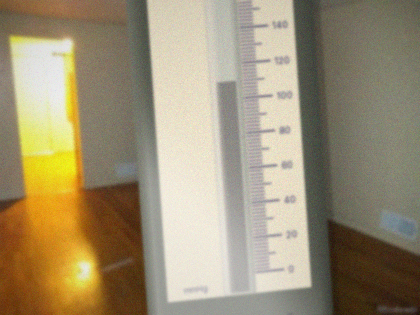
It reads 110 mmHg
